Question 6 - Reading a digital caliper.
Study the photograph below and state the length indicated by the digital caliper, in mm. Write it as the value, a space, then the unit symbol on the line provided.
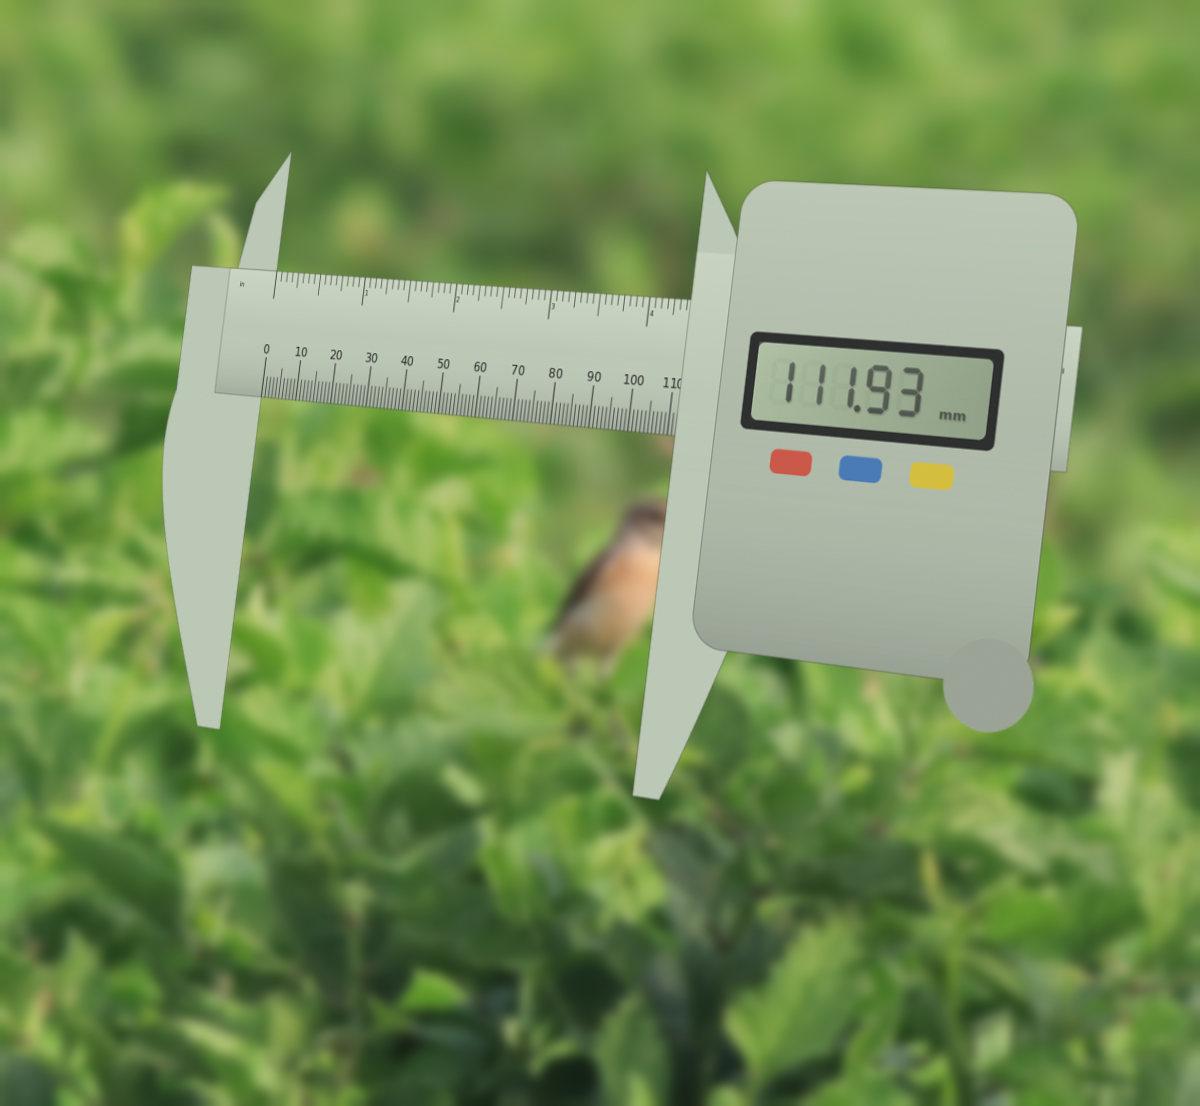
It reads 111.93 mm
